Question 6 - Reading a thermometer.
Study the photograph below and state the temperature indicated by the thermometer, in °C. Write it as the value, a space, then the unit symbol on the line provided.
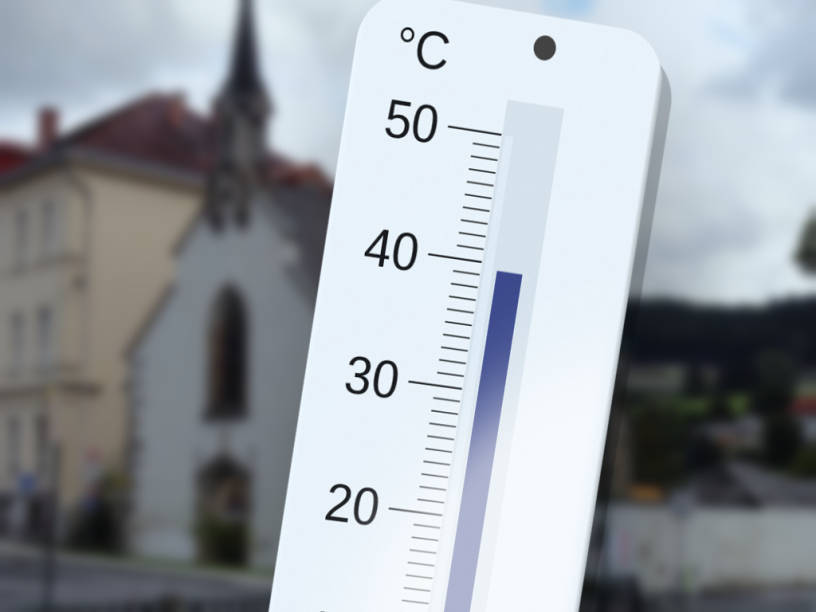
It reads 39.5 °C
